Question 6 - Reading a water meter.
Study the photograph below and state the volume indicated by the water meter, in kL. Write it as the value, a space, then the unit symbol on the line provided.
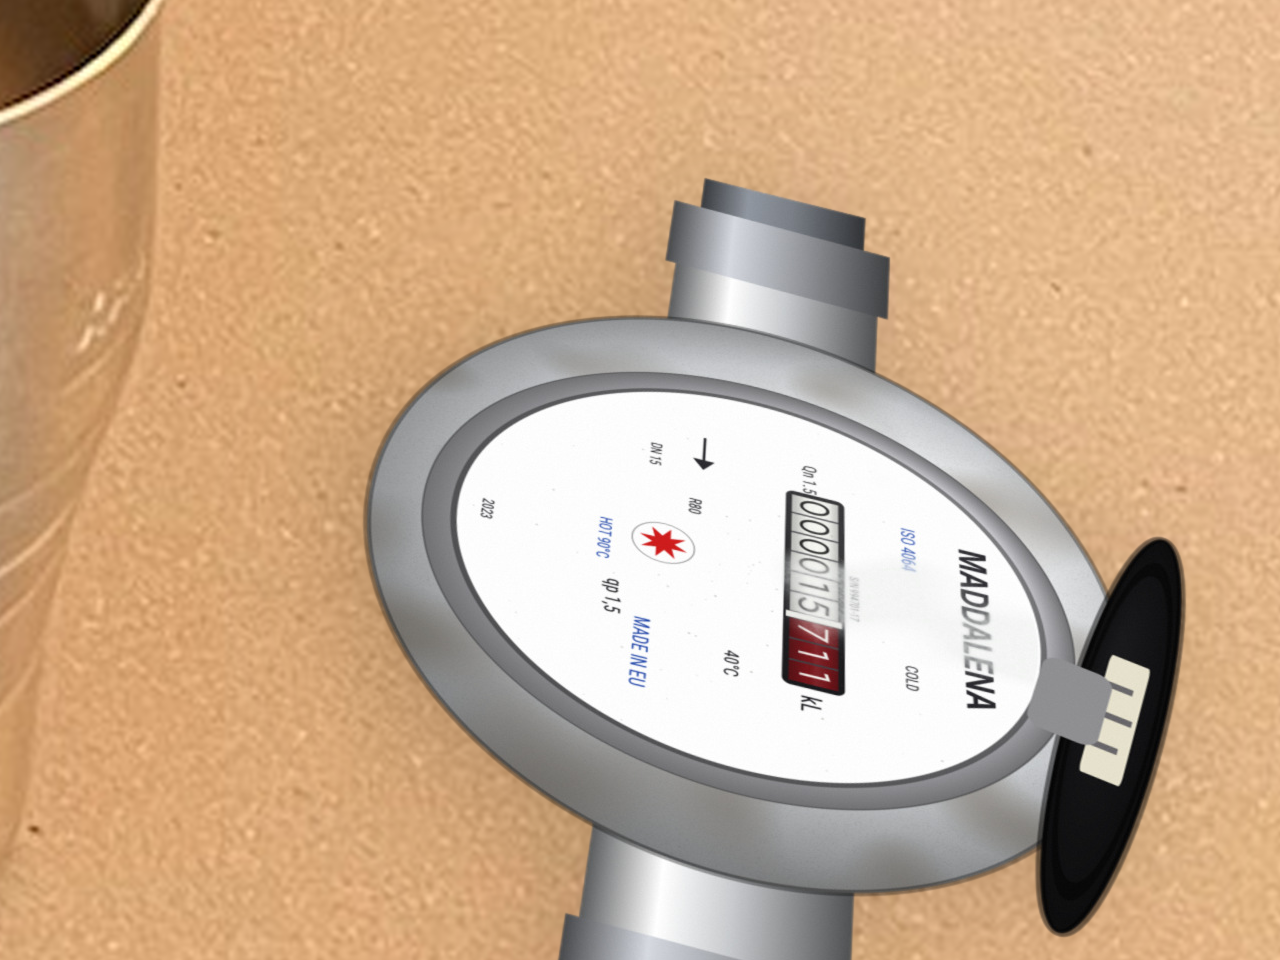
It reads 15.711 kL
